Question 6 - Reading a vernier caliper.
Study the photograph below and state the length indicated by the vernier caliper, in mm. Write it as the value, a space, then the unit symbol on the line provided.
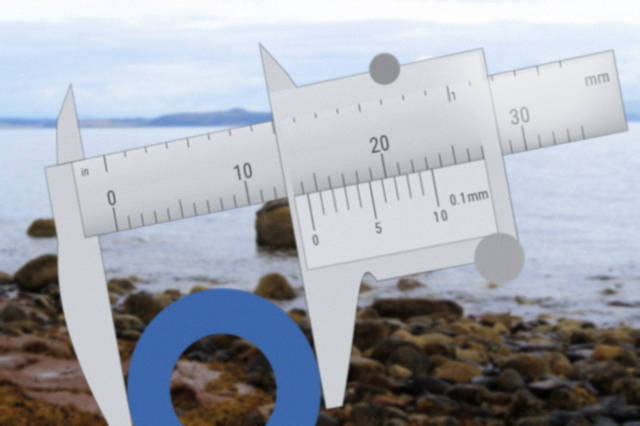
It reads 14.3 mm
